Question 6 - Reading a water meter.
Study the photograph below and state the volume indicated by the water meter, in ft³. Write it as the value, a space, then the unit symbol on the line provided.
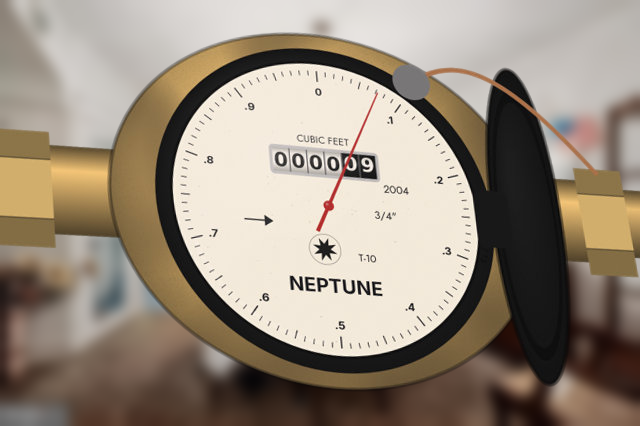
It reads 9.07 ft³
